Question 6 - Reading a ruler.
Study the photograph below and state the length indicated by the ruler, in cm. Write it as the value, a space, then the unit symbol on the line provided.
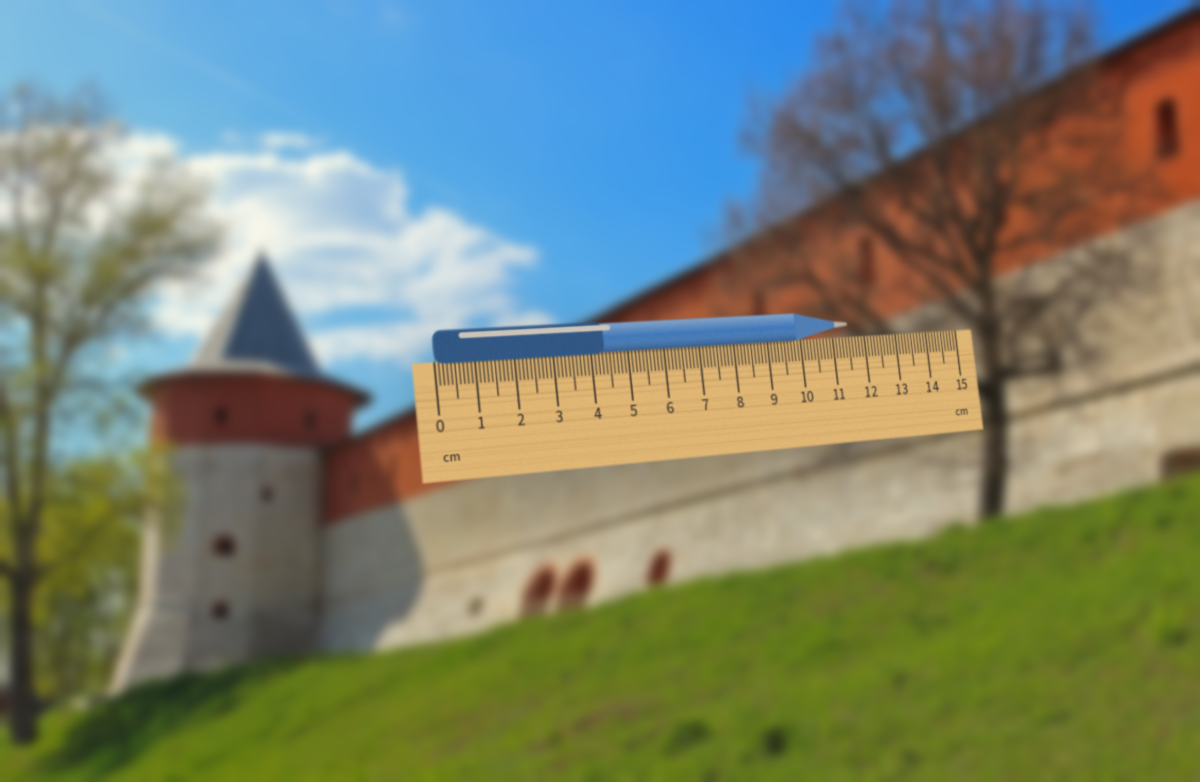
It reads 11.5 cm
